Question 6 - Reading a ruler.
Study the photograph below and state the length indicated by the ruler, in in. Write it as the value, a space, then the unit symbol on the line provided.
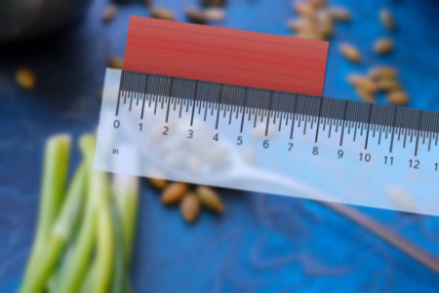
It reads 8 in
